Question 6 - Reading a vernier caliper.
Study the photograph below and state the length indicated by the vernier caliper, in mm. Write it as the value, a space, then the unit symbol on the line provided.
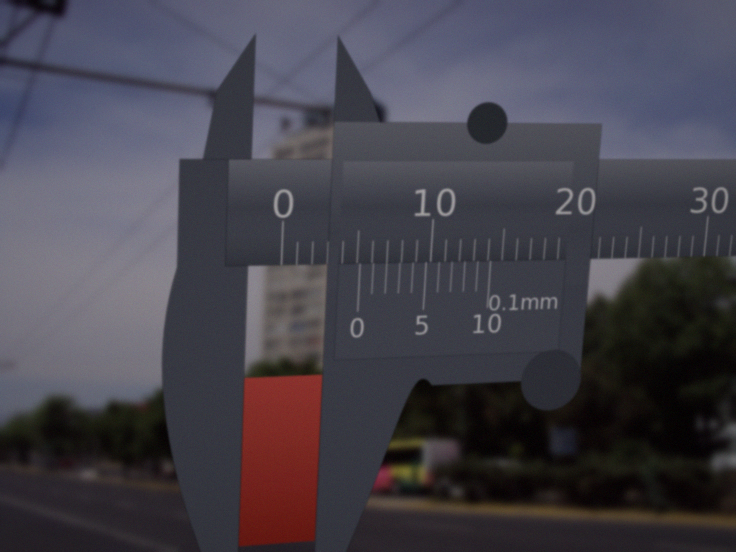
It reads 5.2 mm
